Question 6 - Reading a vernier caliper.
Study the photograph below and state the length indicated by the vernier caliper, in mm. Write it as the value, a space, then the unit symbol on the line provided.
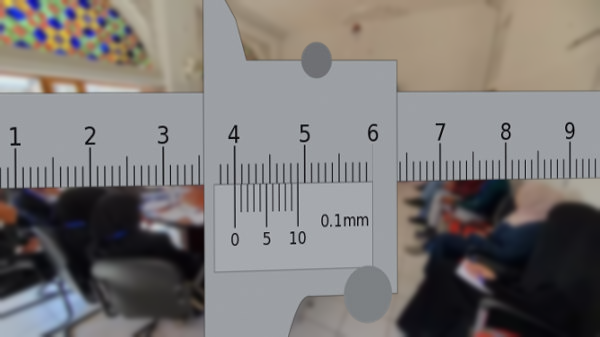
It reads 40.0 mm
